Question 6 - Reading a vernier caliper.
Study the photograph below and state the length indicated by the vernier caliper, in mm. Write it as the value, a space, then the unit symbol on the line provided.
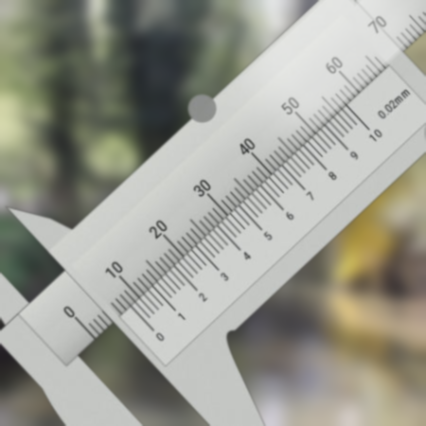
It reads 8.0 mm
